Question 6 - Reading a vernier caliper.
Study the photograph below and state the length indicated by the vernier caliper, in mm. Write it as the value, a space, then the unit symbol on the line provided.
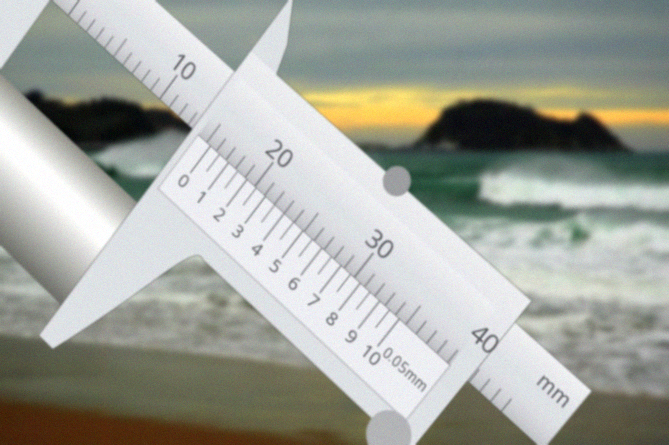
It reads 15.4 mm
